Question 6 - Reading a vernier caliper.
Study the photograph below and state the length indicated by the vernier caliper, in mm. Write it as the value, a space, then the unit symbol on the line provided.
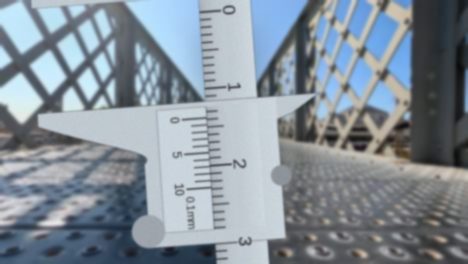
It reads 13.8 mm
